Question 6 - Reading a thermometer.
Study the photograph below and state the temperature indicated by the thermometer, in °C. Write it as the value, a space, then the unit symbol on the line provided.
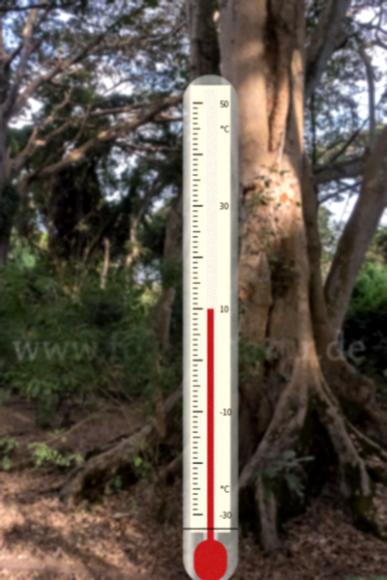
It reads 10 °C
